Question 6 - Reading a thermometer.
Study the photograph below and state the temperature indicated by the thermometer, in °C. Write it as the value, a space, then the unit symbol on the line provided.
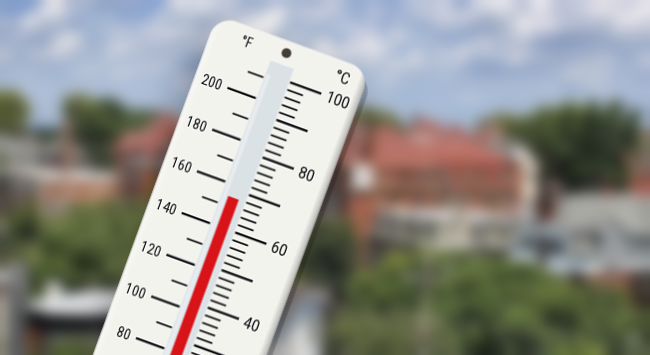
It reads 68 °C
